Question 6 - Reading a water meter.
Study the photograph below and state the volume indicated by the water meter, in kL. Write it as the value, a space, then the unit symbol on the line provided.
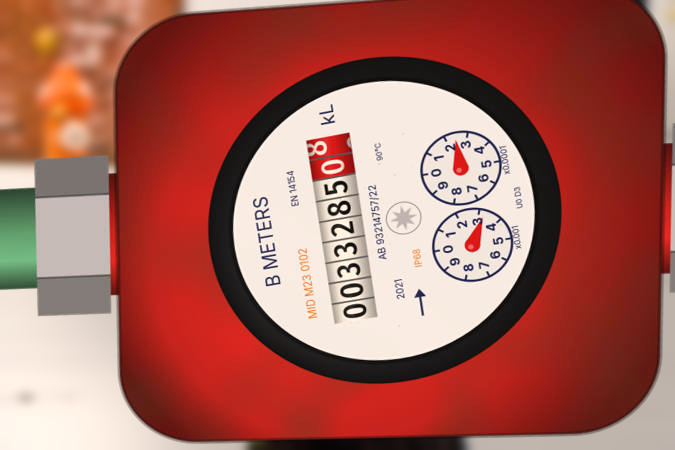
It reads 33285.0832 kL
